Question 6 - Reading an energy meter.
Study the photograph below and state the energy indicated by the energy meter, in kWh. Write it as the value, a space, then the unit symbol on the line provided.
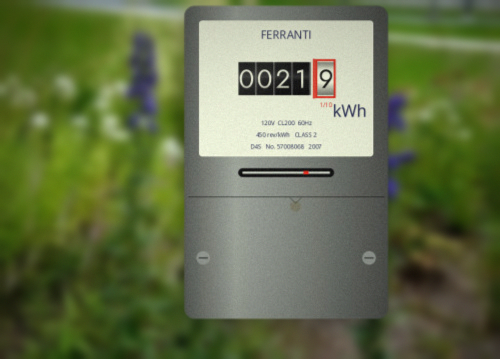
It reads 21.9 kWh
